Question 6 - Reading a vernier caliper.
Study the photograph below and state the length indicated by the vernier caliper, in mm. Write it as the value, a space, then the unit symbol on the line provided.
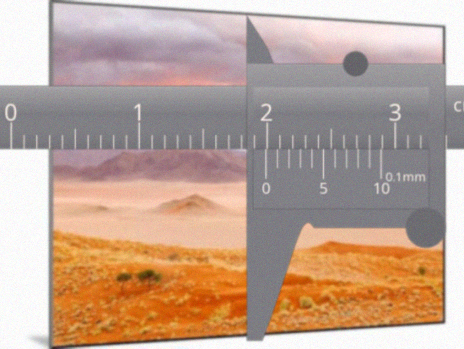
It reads 19.9 mm
